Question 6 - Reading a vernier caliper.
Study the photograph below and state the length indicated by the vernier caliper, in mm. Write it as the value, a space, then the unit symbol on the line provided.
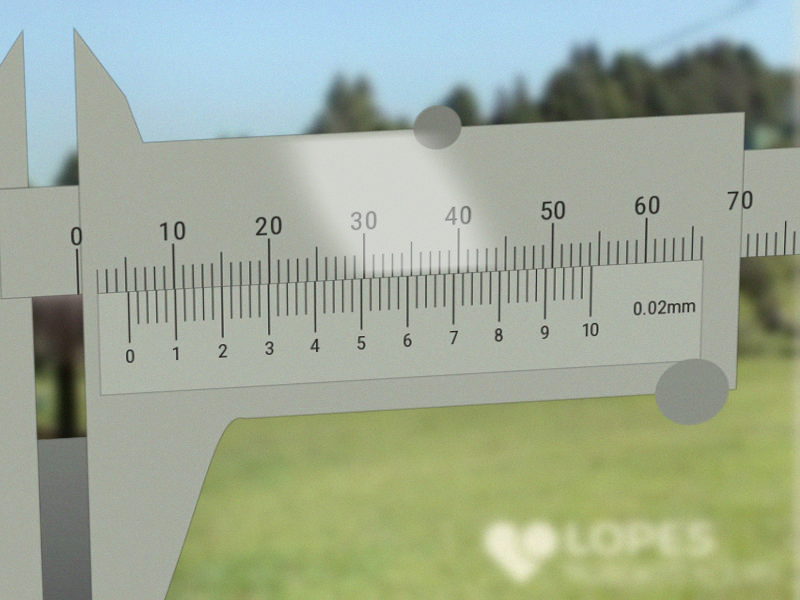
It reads 5.2 mm
